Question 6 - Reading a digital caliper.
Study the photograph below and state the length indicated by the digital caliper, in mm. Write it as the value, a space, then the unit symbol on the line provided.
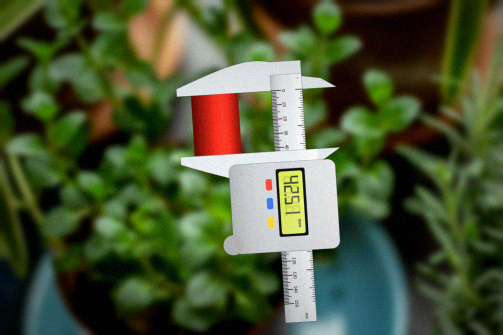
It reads 42.51 mm
